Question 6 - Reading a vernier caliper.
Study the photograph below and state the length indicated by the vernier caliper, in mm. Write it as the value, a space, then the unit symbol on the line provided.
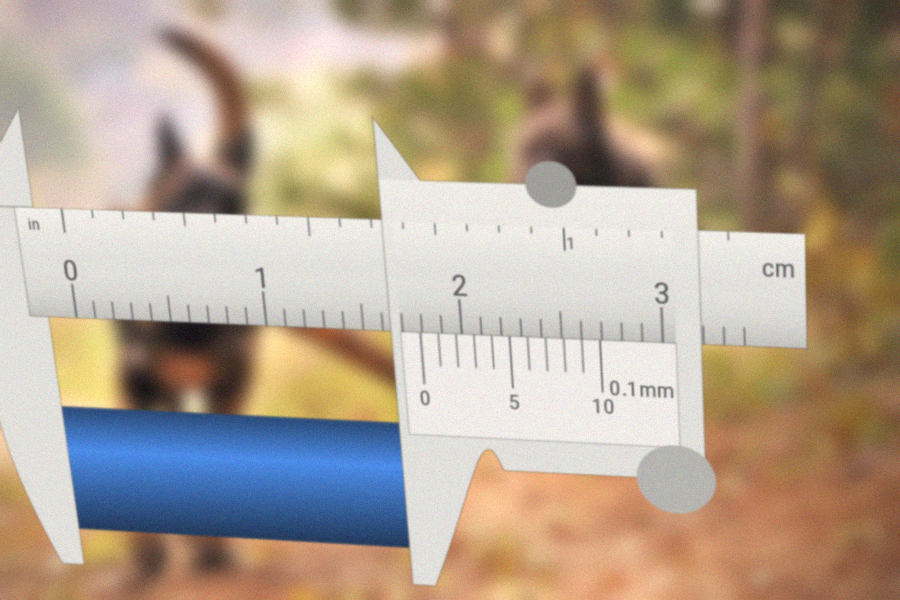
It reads 17.9 mm
